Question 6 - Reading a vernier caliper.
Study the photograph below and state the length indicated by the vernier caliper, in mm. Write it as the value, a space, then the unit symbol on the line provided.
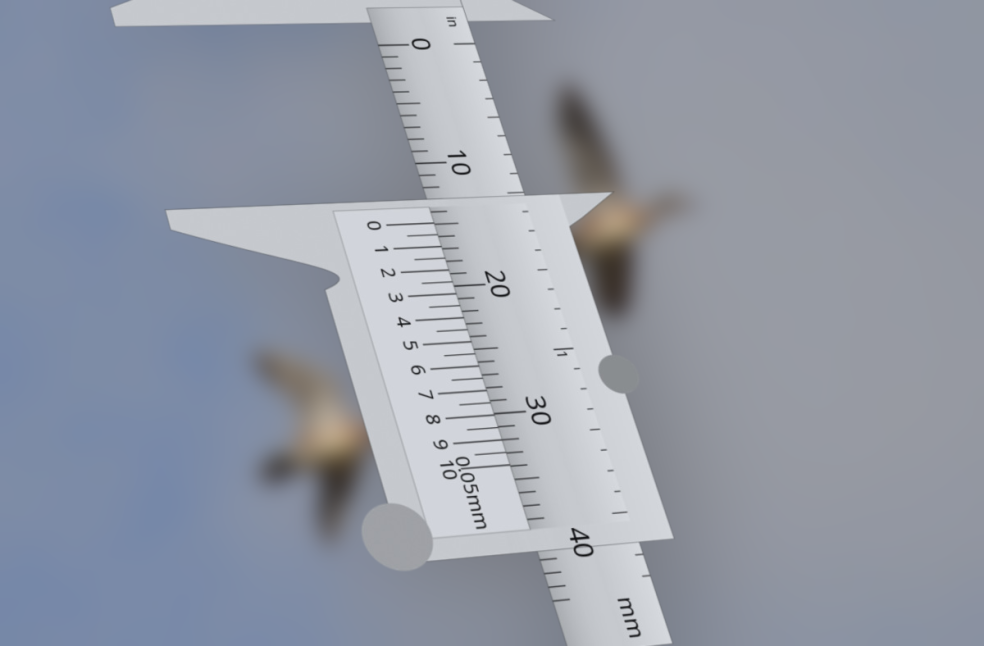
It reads 14.9 mm
